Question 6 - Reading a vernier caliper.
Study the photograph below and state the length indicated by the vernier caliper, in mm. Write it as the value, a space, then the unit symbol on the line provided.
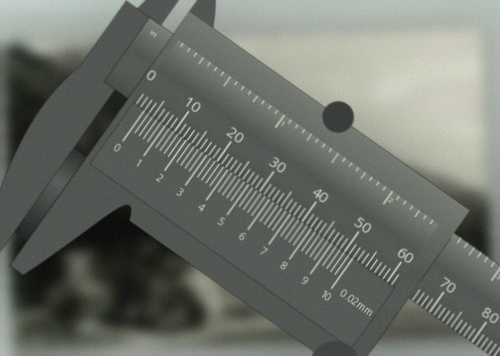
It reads 3.0 mm
